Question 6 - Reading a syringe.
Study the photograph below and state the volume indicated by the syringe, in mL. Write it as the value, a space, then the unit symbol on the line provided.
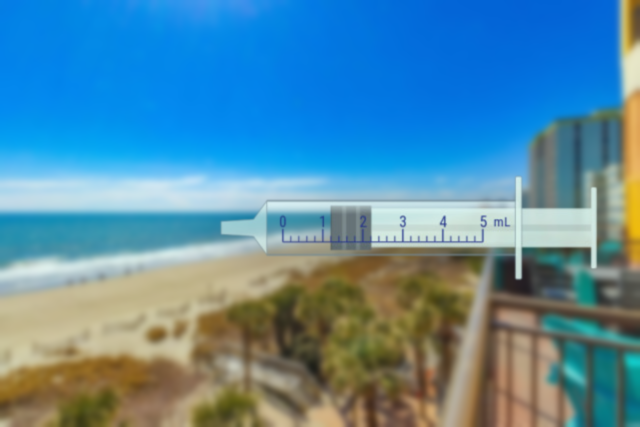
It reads 1.2 mL
